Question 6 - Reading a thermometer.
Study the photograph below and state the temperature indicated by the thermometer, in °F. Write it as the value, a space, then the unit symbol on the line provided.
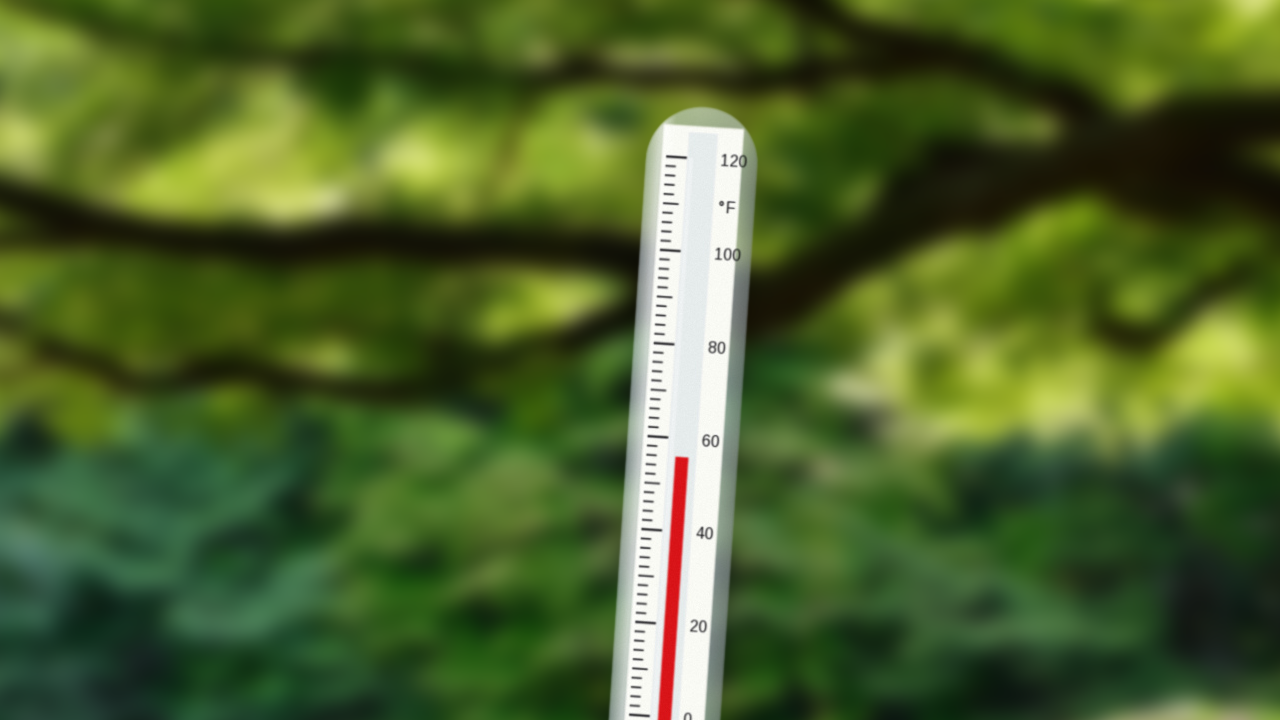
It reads 56 °F
